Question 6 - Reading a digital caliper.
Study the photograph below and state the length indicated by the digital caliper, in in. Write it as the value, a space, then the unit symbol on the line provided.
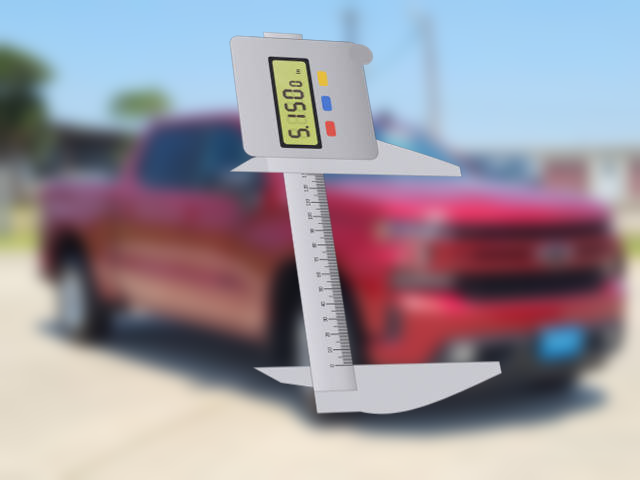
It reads 5.1500 in
